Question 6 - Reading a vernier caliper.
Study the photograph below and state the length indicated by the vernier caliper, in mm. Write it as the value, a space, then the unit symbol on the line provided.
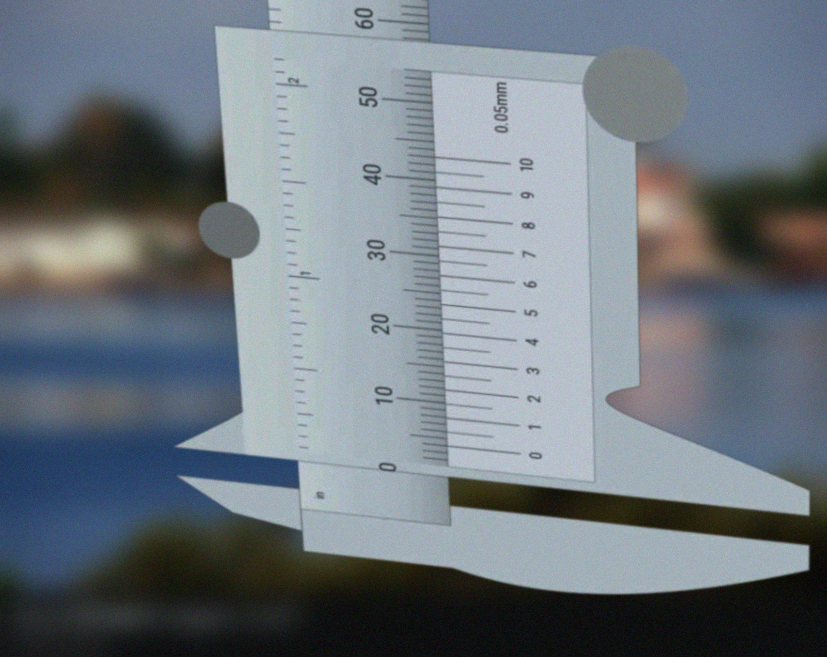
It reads 4.0 mm
